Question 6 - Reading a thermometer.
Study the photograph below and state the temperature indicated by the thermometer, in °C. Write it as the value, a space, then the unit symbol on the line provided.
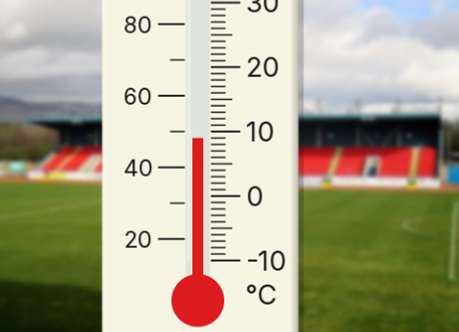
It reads 9 °C
